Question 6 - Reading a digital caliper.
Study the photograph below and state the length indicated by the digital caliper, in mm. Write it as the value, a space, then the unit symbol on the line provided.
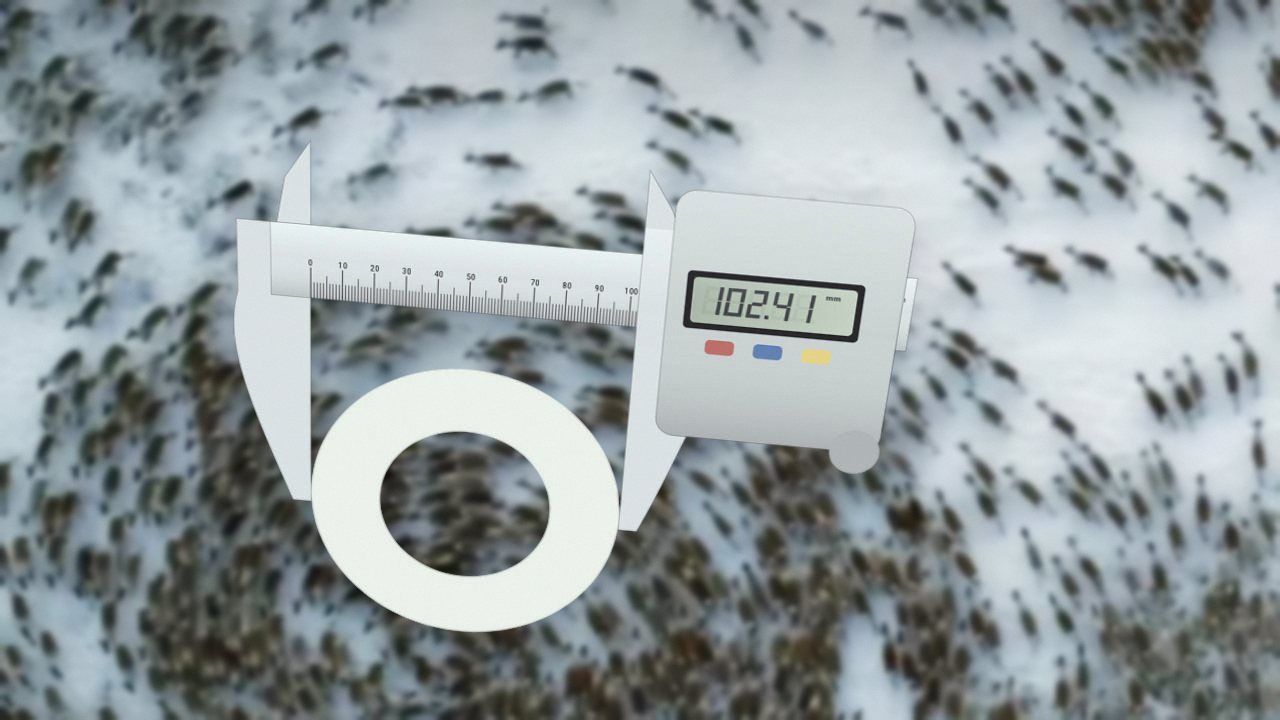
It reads 102.41 mm
